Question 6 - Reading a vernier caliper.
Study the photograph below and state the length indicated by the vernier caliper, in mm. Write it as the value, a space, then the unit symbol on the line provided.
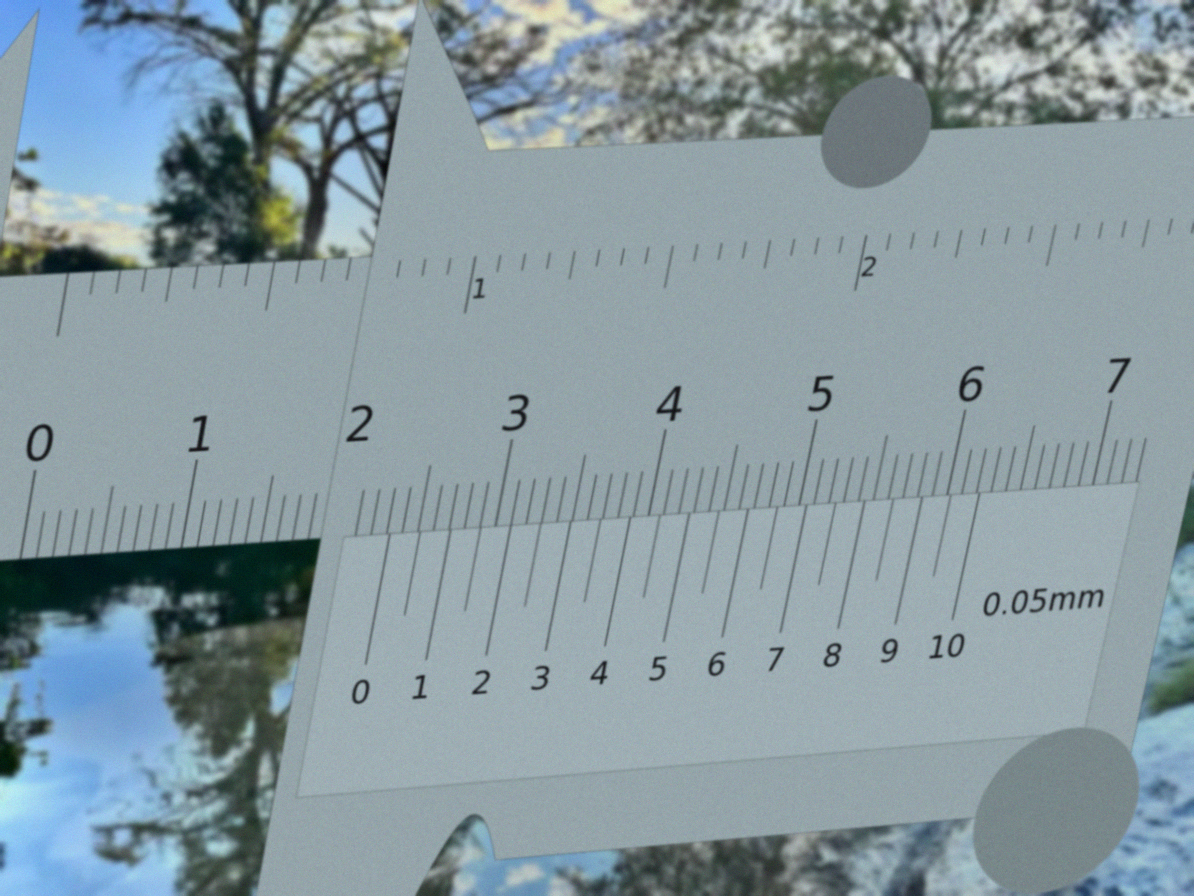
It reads 23.2 mm
